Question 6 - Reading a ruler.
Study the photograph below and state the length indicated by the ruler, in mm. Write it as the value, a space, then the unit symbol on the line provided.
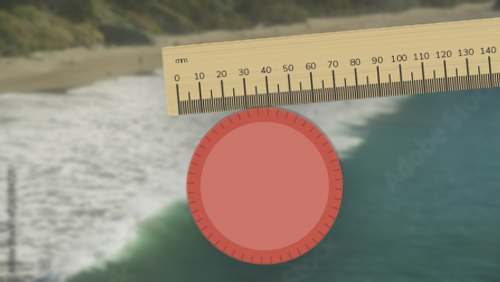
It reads 70 mm
